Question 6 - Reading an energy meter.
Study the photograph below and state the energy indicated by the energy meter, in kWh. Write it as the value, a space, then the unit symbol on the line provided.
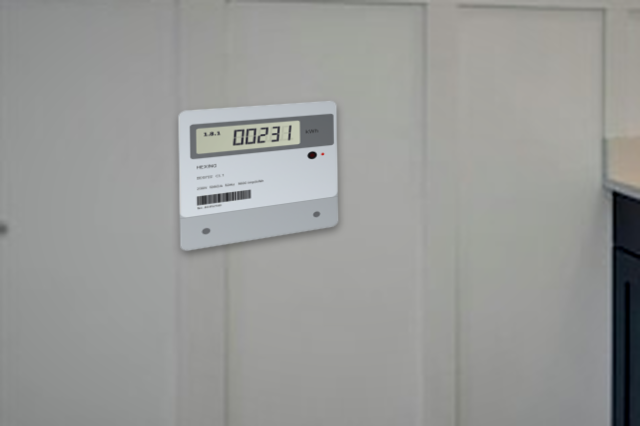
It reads 231 kWh
